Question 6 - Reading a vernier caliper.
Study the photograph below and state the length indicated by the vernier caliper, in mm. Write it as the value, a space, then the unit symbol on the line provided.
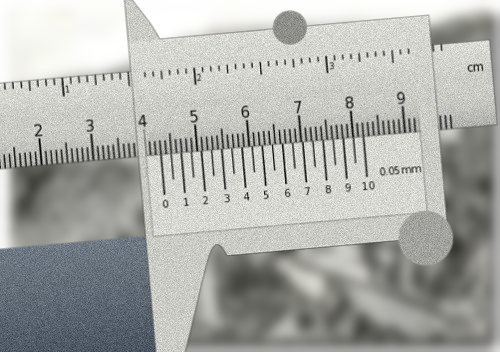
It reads 43.0 mm
